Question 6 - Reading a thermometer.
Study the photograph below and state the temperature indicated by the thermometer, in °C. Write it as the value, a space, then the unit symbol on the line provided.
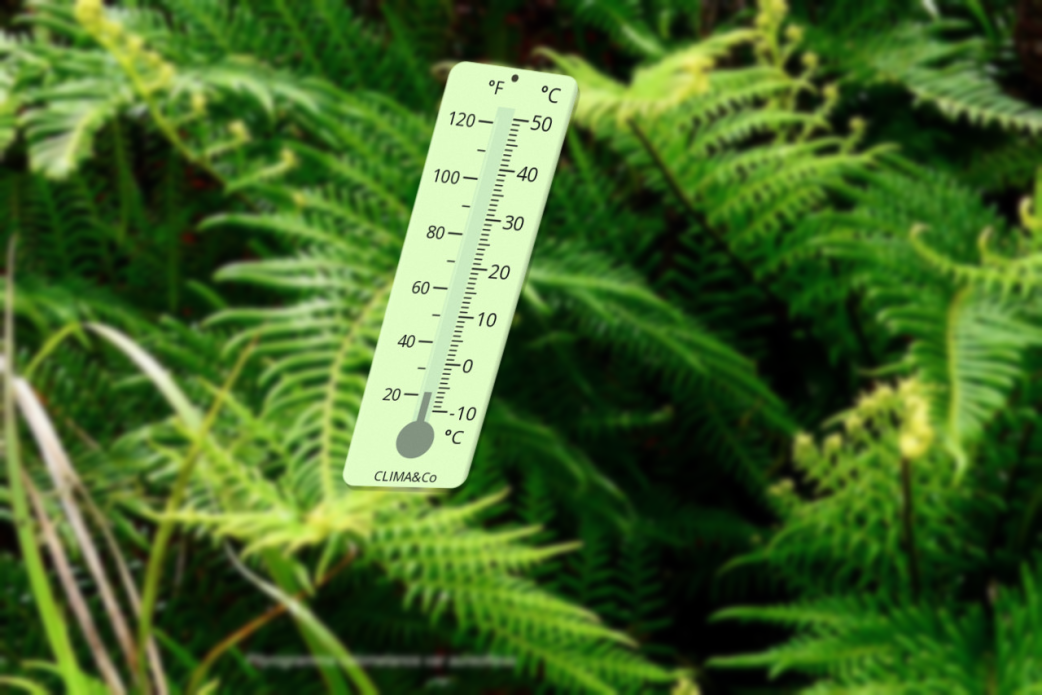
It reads -6 °C
